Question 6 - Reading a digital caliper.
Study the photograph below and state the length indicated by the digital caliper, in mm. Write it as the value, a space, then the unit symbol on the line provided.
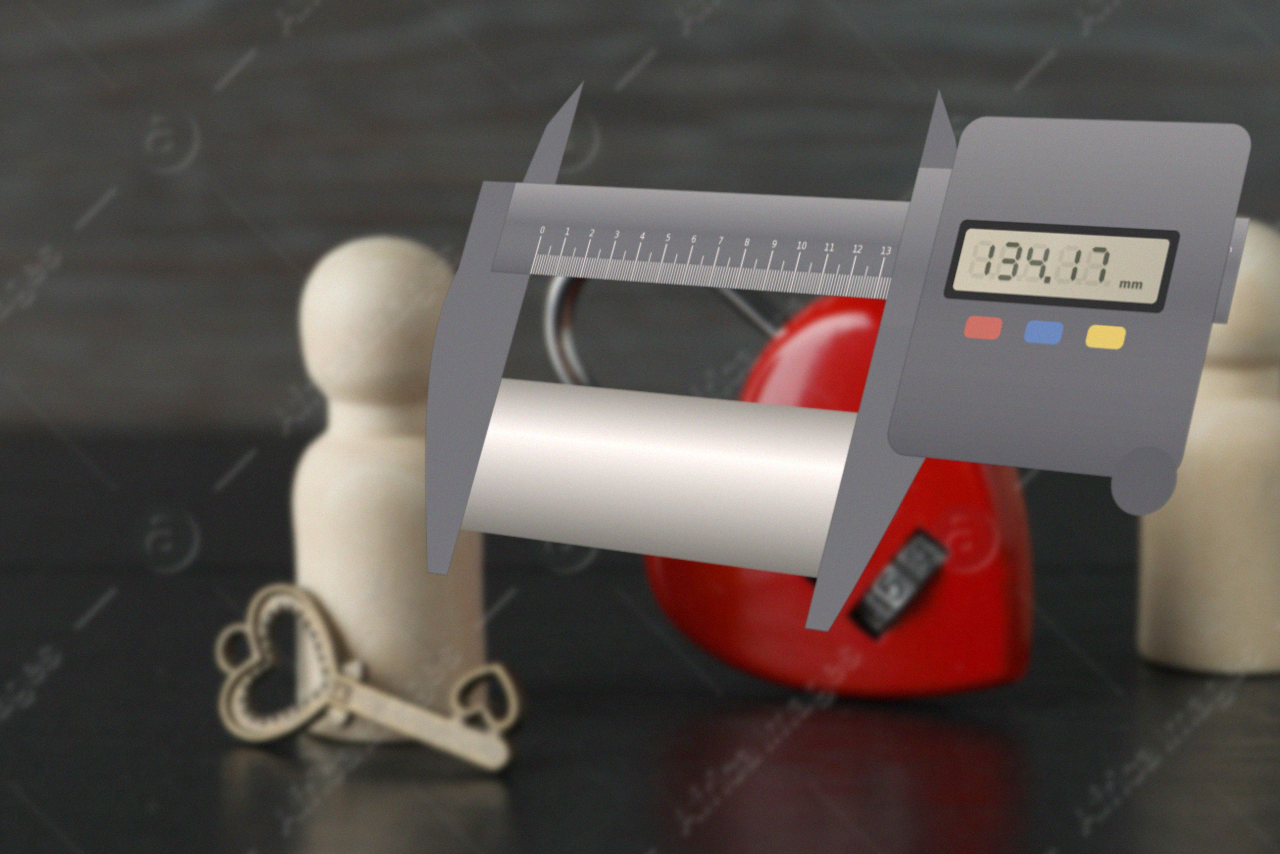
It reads 134.17 mm
